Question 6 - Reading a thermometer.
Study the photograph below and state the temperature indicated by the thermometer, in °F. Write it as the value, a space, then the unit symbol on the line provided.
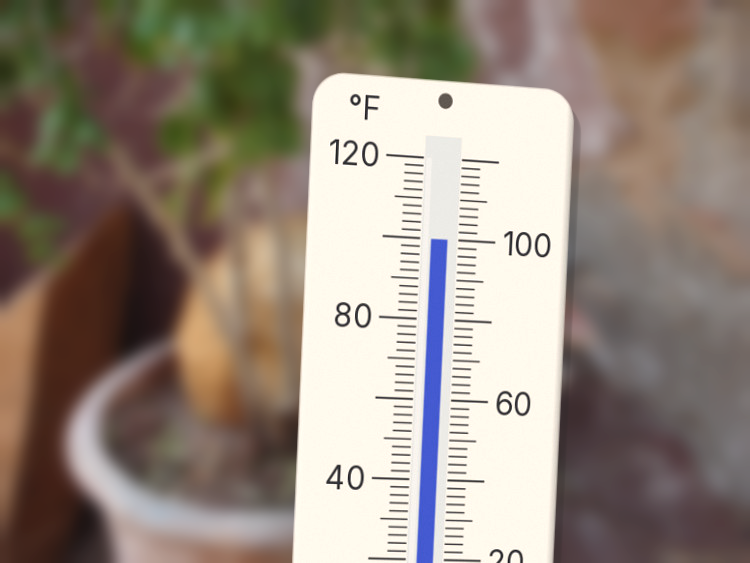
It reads 100 °F
